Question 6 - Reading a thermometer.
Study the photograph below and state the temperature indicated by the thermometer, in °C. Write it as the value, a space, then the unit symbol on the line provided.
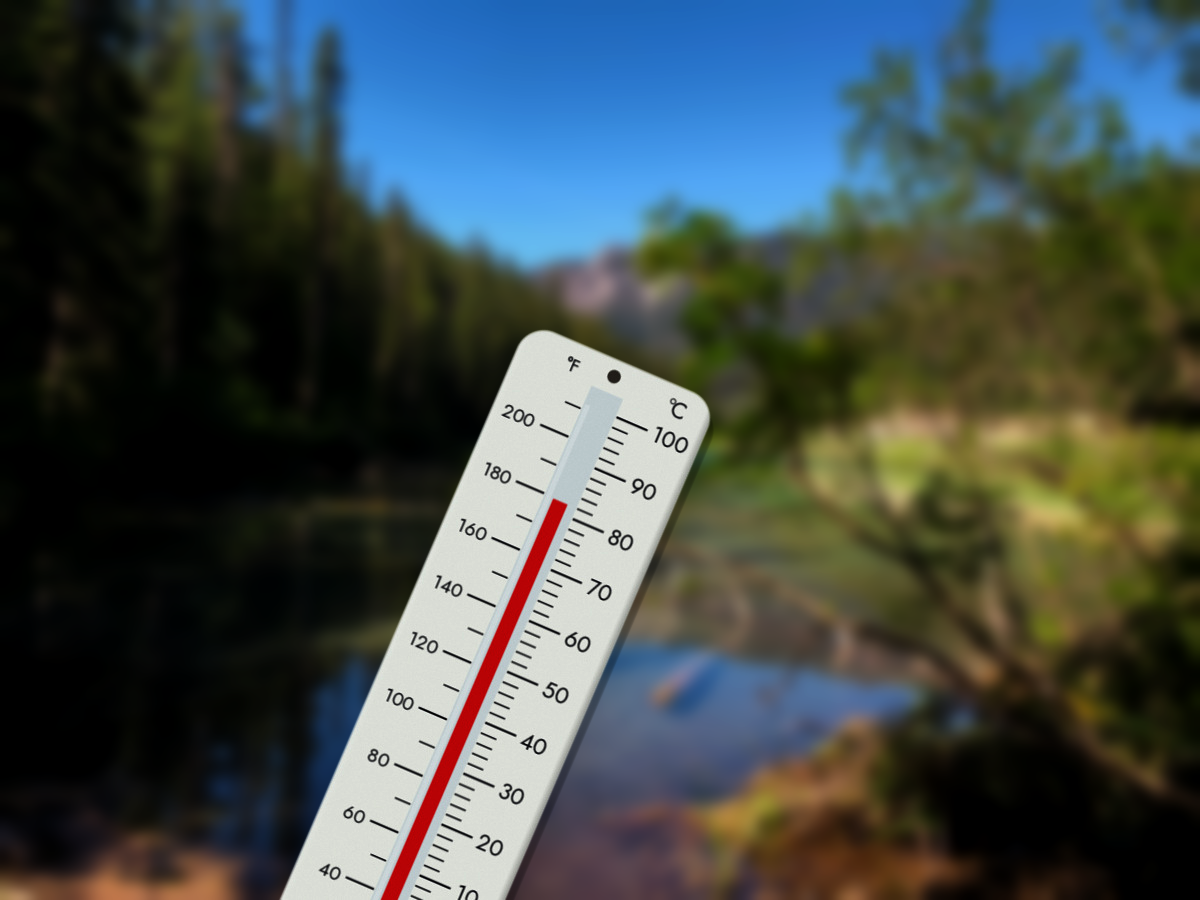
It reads 82 °C
